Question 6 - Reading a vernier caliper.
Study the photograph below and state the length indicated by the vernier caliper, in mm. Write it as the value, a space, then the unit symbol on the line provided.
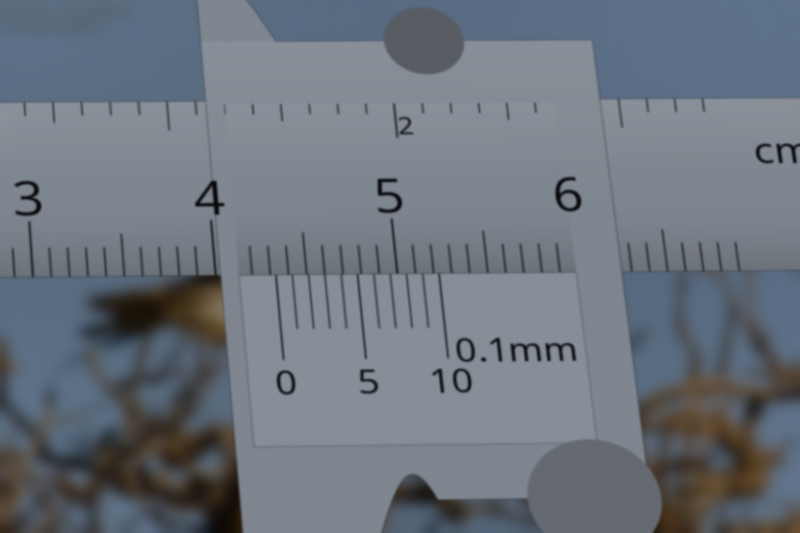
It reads 43.3 mm
